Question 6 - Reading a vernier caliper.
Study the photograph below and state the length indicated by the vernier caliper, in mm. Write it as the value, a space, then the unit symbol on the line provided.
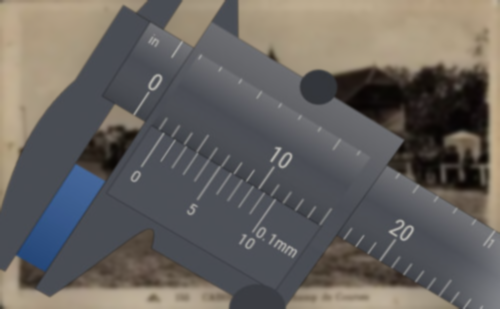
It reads 2.4 mm
